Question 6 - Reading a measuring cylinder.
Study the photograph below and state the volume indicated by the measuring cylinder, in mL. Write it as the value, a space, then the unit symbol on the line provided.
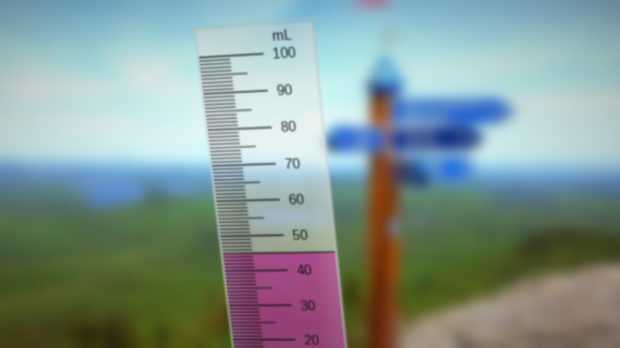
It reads 45 mL
